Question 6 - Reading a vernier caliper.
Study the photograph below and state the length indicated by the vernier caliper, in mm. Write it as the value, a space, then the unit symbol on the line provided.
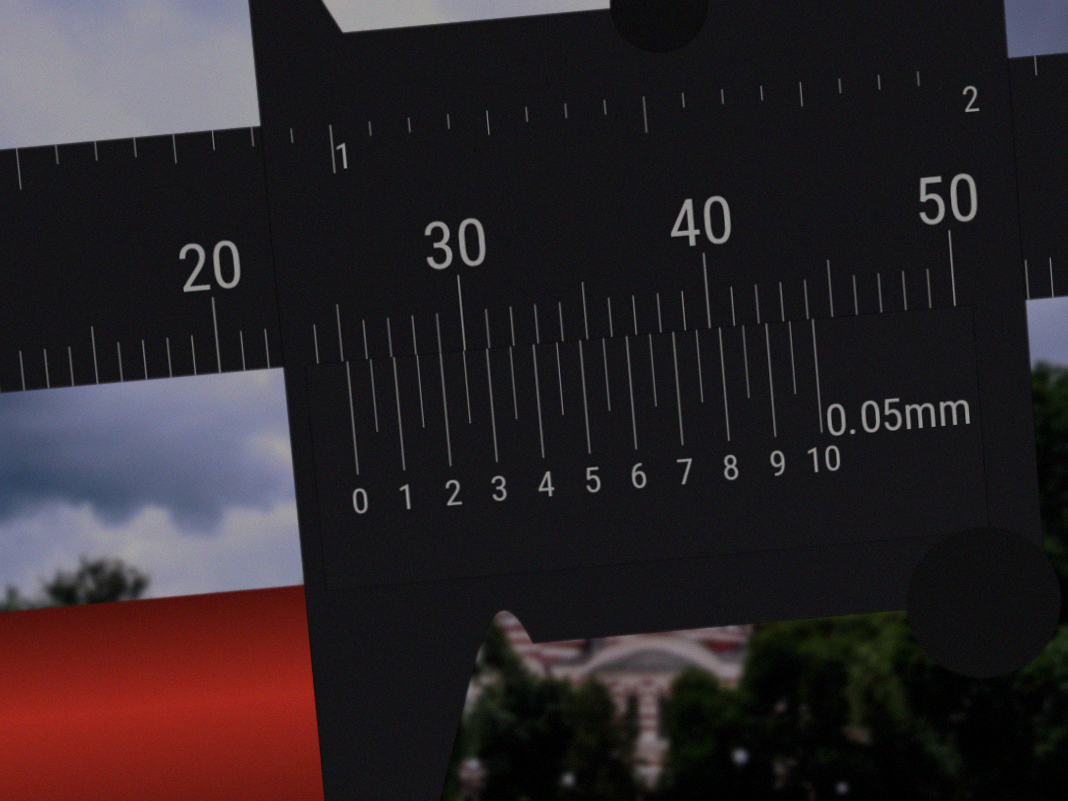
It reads 25.2 mm
